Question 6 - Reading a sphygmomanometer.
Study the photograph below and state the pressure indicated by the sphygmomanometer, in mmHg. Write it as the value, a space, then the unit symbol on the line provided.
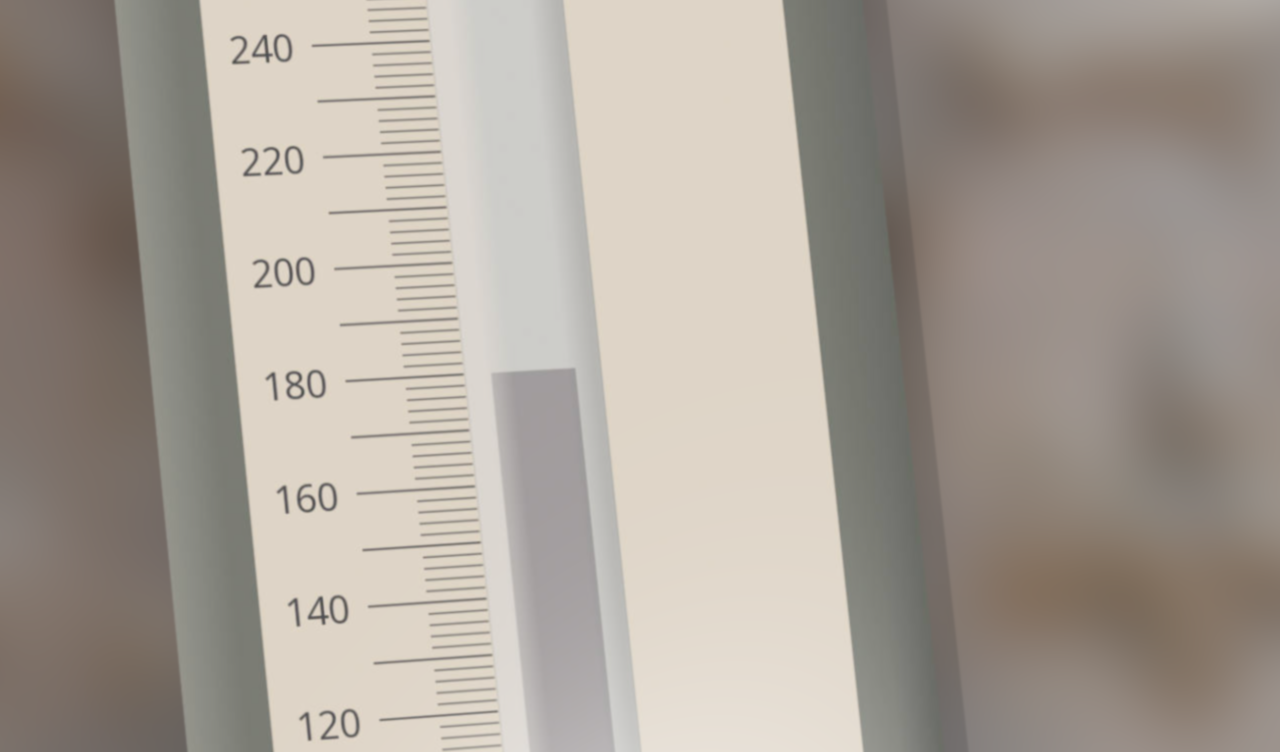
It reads 180 mmHg
